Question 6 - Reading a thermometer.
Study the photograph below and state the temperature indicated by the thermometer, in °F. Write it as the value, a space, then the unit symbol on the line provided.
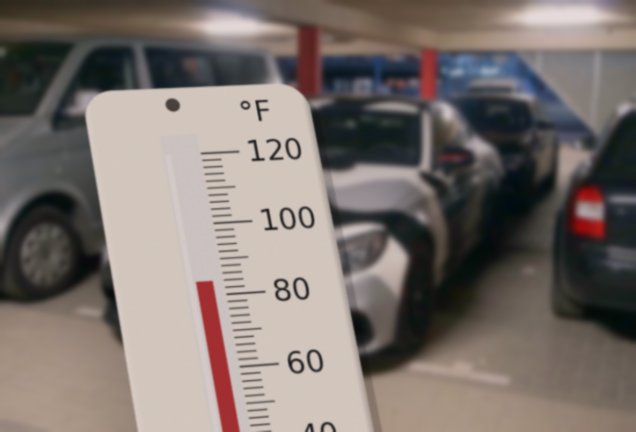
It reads 84 °F
